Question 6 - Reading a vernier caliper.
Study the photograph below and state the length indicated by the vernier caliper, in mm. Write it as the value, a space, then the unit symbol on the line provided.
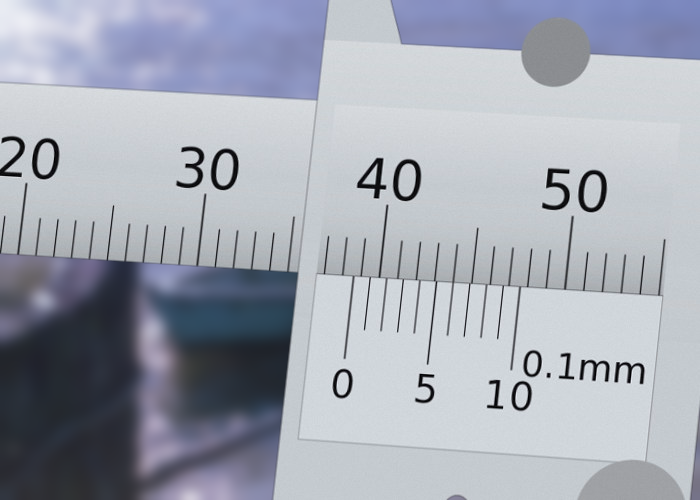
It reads 38.6 mm
